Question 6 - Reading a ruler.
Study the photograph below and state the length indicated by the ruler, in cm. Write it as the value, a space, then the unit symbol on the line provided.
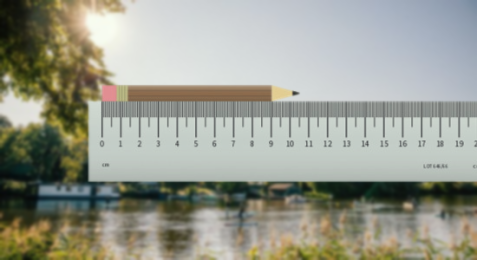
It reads 10.5 cm
